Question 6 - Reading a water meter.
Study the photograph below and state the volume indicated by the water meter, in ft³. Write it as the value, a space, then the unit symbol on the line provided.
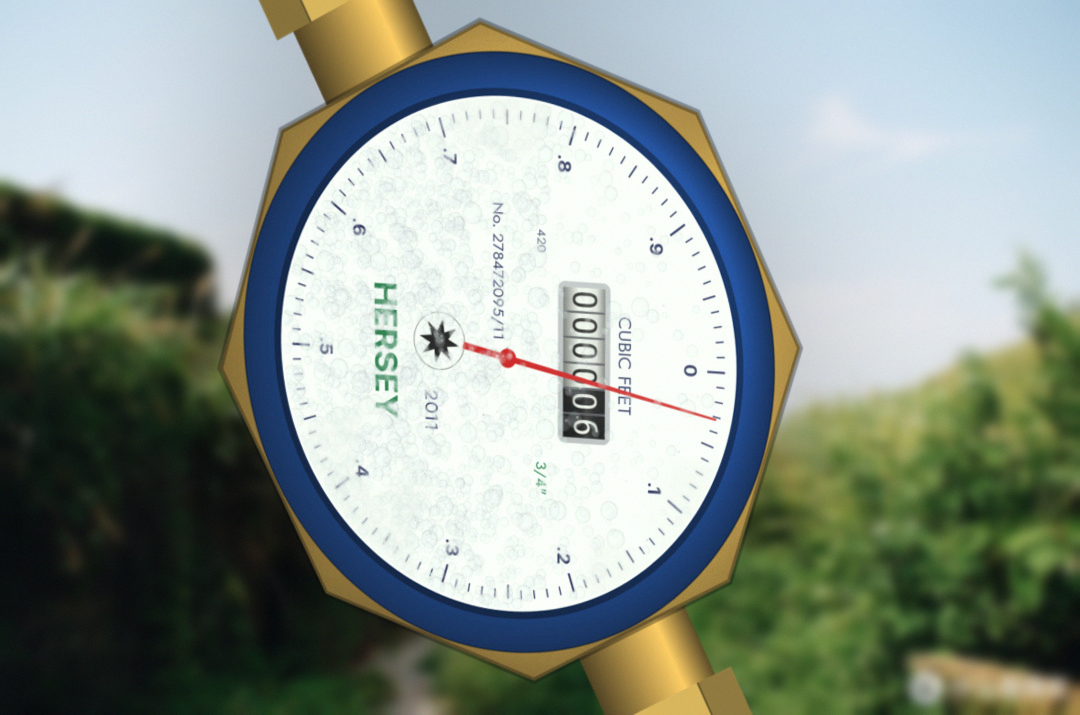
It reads 6.03 ft³
